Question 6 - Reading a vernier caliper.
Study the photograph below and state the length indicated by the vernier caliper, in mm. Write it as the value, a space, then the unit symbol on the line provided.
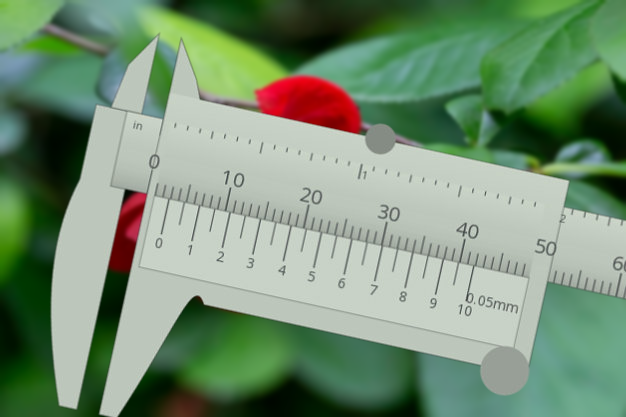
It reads 2.8 mm
